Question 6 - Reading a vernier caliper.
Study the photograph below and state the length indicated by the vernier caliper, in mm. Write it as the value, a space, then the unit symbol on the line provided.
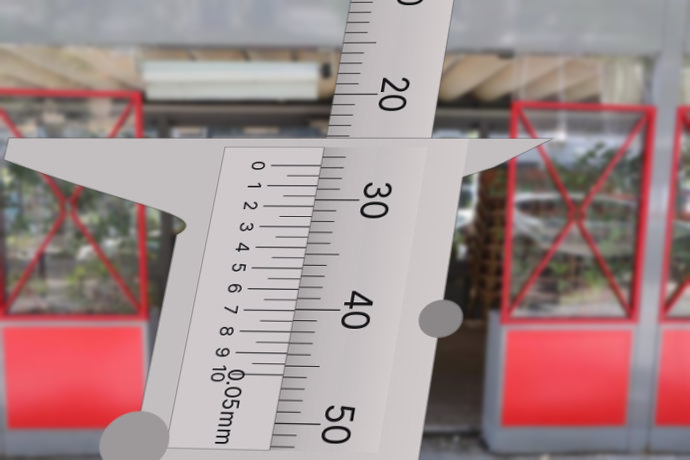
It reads 26.8 mm
